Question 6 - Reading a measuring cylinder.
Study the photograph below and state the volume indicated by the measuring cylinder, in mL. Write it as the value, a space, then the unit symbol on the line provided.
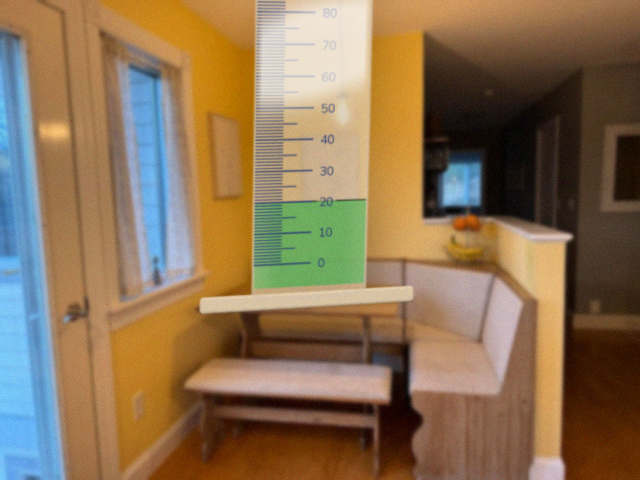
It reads 20 mL
